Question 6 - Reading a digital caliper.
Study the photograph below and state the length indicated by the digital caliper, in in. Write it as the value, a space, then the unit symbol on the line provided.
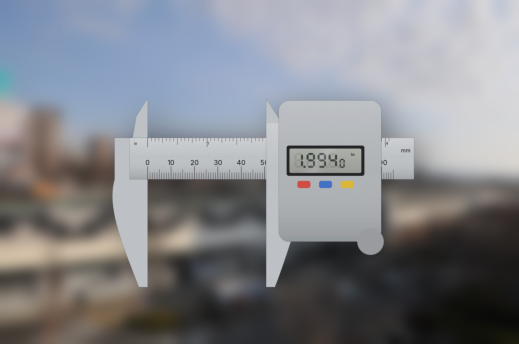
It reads 1.9940 in
